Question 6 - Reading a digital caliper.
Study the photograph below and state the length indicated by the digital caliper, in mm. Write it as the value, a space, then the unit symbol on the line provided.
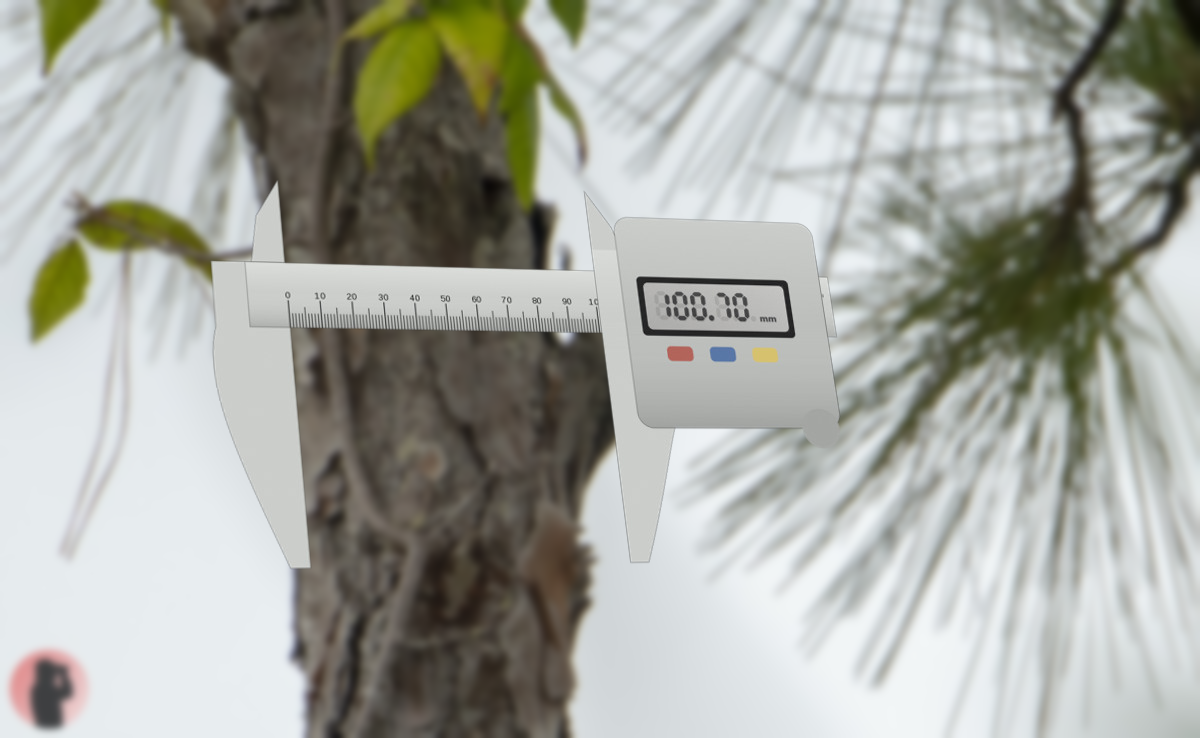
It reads 100.70 mm
